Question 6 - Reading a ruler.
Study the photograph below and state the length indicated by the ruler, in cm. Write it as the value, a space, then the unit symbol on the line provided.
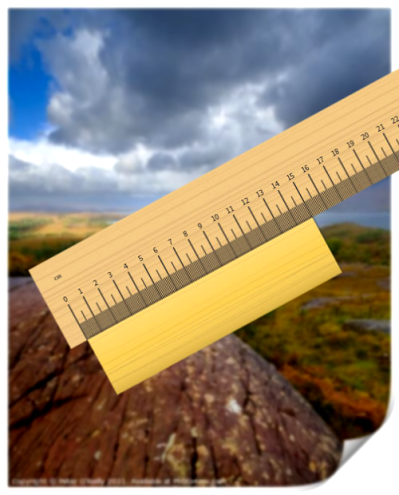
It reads 15 cm
